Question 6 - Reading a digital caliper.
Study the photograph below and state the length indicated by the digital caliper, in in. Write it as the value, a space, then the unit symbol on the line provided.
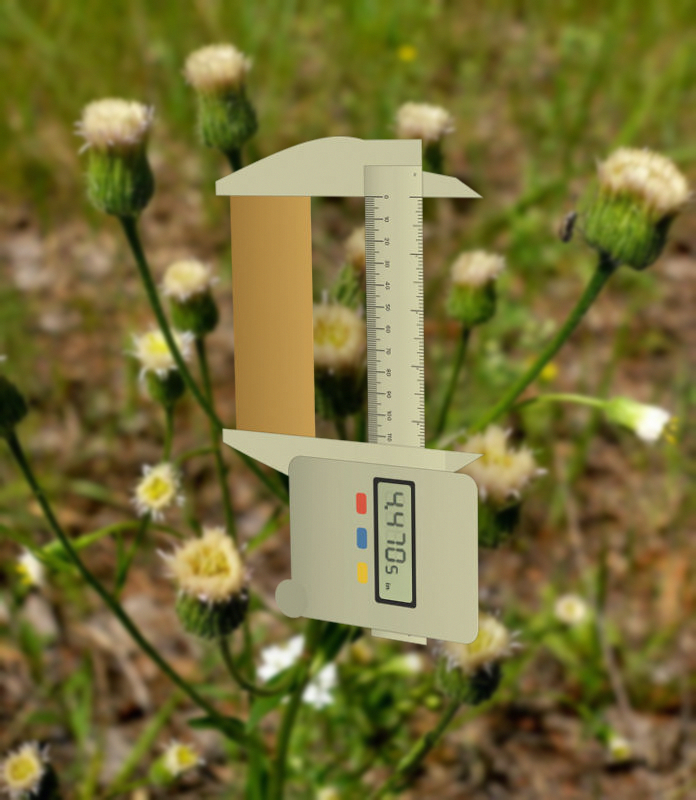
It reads 4.4705 in
